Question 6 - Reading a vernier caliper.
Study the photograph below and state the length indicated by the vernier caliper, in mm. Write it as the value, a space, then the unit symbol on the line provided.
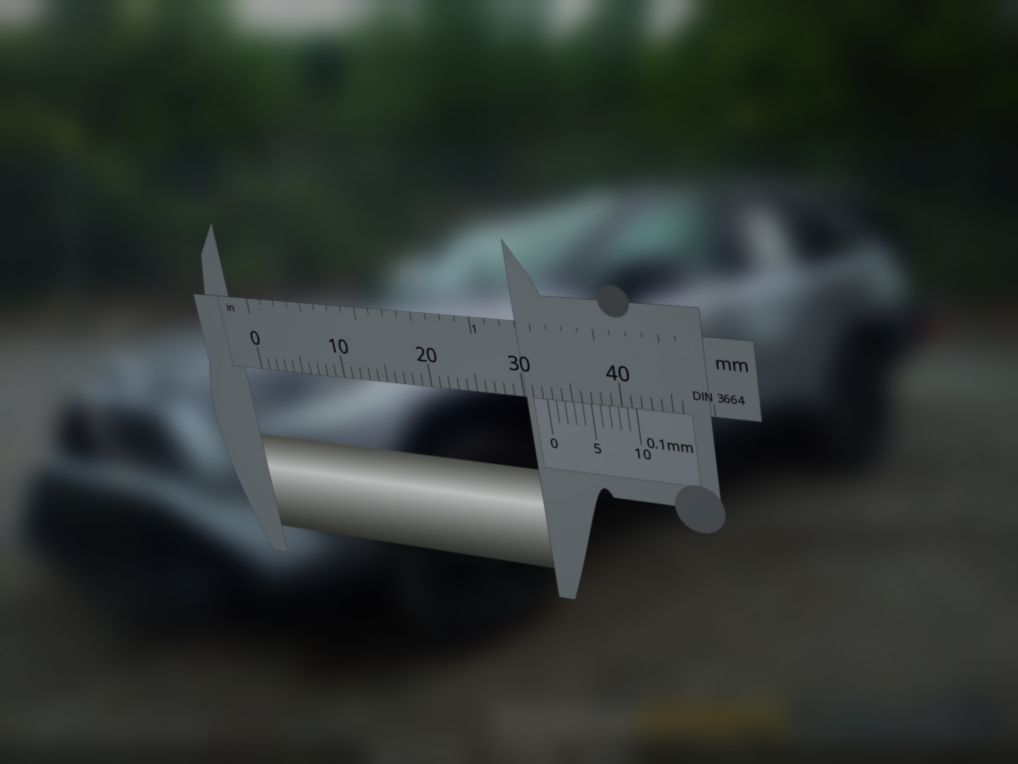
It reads 32.4 mm
